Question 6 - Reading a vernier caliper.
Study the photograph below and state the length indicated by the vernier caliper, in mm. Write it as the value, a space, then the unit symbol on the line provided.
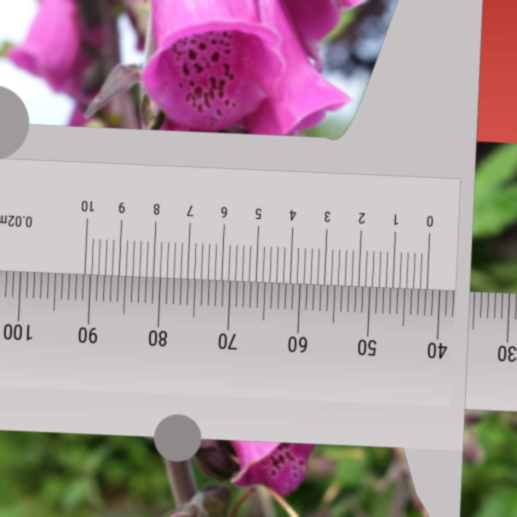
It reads 41.8 mm
